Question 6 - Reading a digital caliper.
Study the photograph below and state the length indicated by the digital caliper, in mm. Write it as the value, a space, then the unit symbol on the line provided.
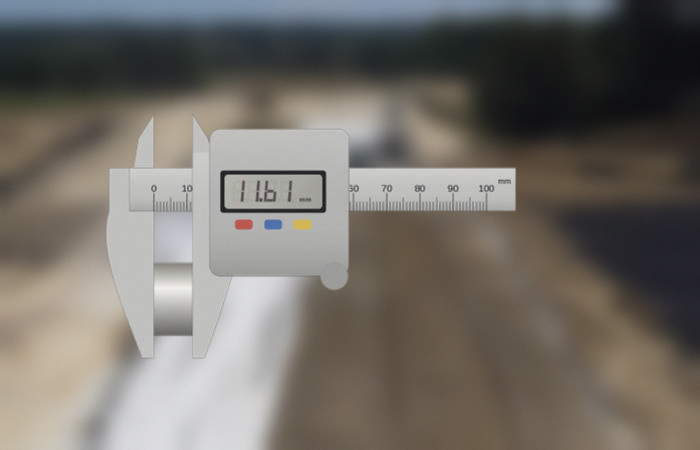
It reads 11.61 mm
